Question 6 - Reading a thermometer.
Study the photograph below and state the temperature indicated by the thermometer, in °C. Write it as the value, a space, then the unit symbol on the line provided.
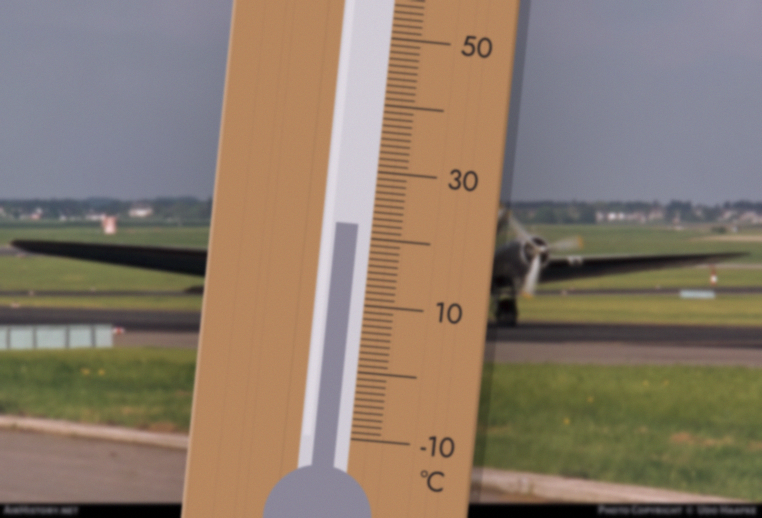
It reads 22 °C
